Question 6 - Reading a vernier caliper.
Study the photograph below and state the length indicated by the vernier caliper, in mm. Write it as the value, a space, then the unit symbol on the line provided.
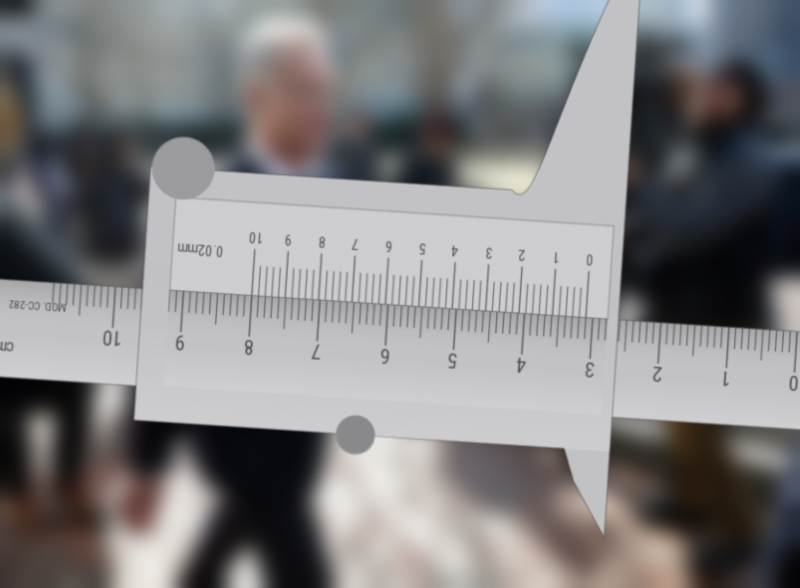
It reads 31.0 mm
